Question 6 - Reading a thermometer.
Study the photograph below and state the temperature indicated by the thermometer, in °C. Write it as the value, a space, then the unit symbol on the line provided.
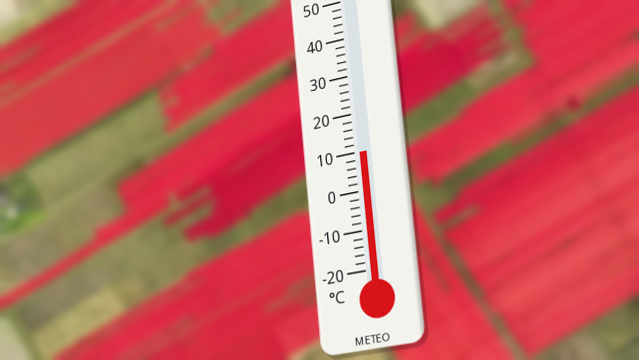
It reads 10 °C
